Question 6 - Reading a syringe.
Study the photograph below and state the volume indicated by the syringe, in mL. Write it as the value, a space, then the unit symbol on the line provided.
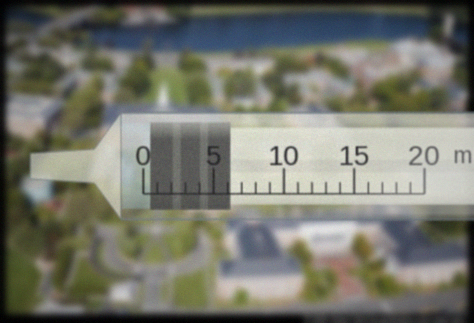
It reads 0.5 mL
